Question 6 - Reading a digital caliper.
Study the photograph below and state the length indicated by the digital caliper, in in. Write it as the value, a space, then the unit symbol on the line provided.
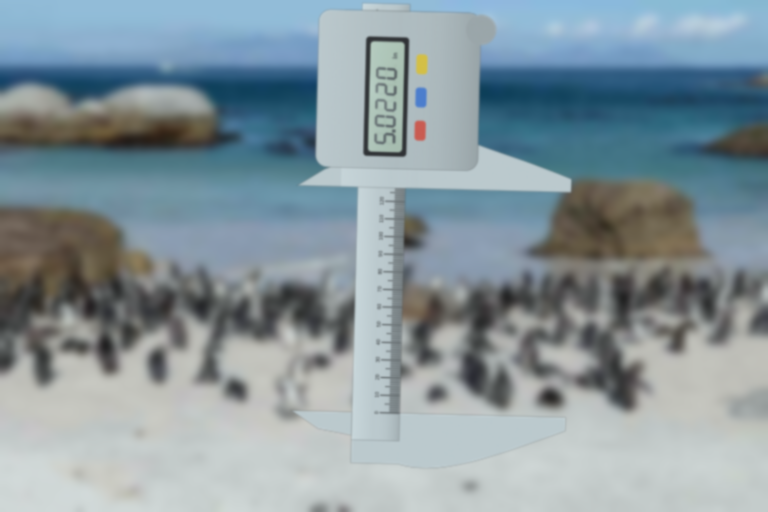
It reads 5.0220 in
